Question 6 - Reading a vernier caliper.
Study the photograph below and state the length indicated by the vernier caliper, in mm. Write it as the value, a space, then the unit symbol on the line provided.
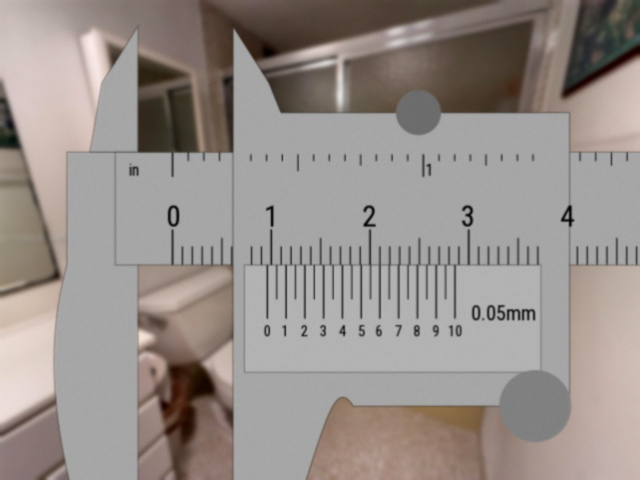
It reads 9.6 mm
